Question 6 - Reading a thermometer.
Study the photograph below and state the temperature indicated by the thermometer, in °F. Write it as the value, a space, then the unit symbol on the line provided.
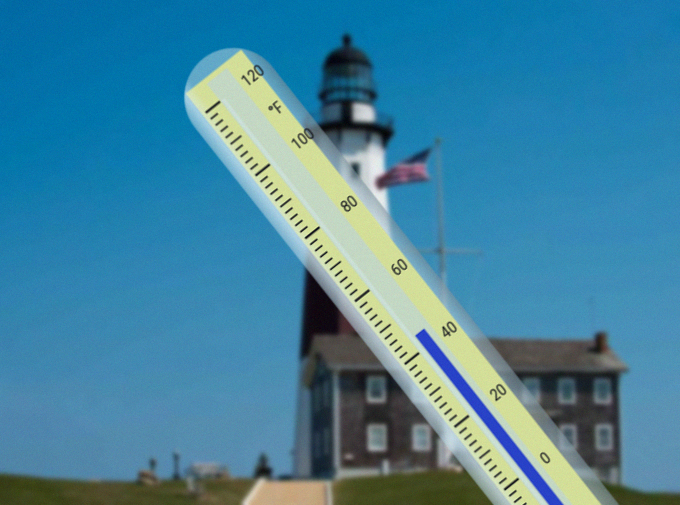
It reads 44 °F
